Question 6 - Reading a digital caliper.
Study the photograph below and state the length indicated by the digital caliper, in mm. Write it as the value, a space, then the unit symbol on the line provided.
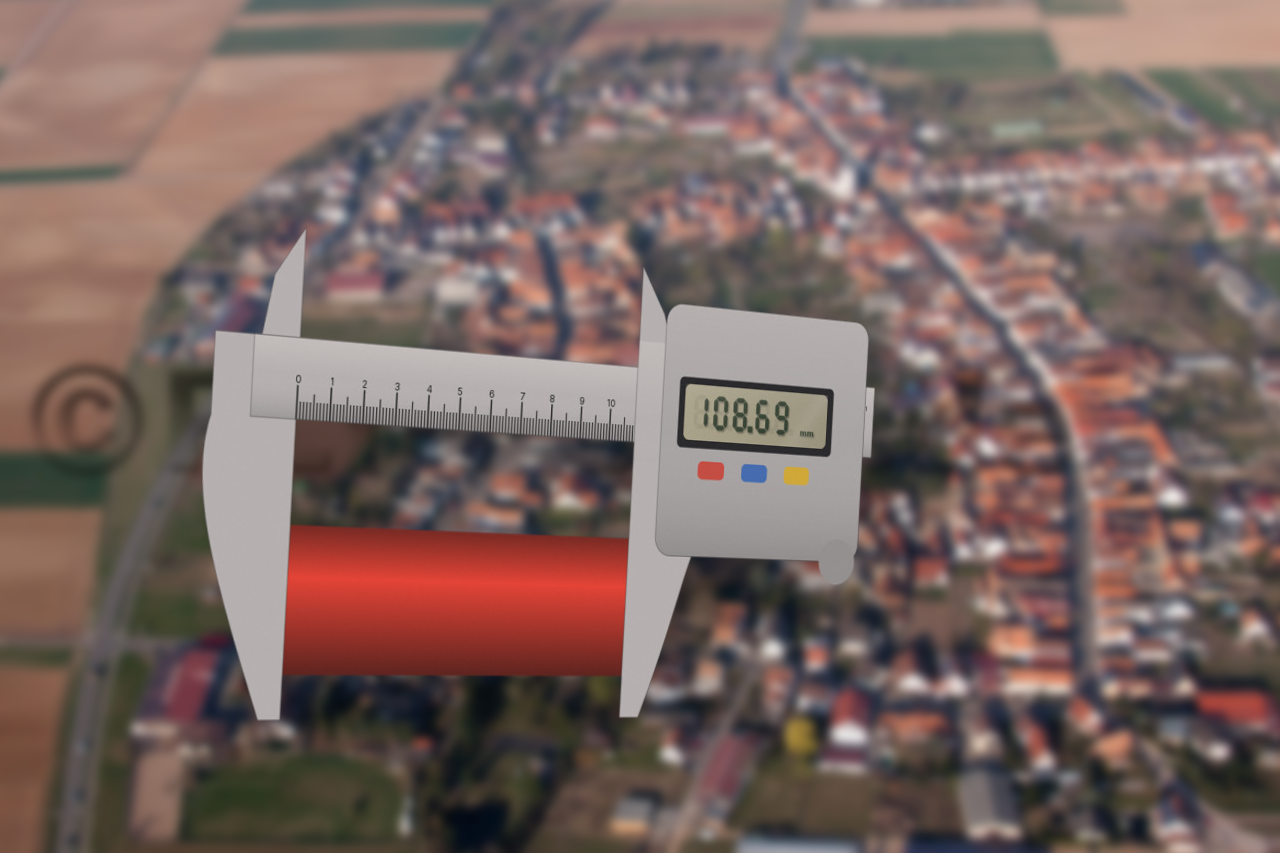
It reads 108.69 mm
